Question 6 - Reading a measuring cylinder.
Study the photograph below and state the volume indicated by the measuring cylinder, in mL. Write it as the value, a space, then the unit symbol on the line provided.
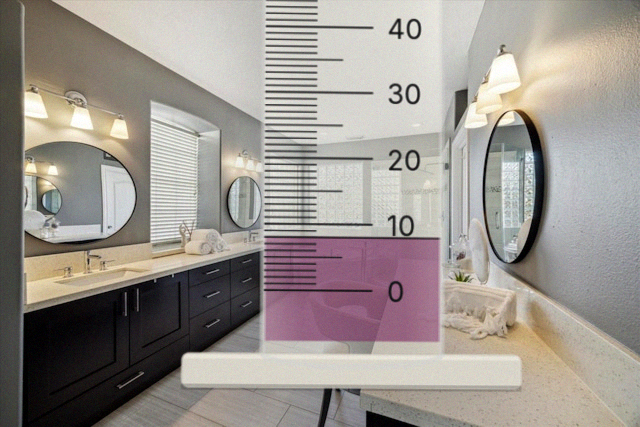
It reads 8 mL
